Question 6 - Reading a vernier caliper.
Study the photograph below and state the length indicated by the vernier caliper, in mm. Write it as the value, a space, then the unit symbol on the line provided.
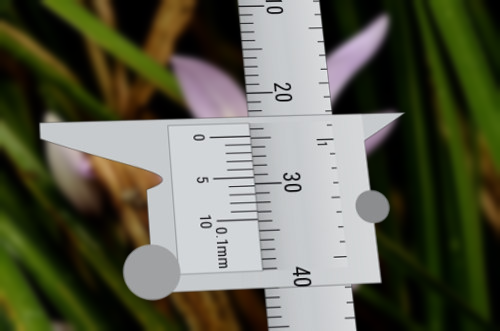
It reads 24.8 mm
